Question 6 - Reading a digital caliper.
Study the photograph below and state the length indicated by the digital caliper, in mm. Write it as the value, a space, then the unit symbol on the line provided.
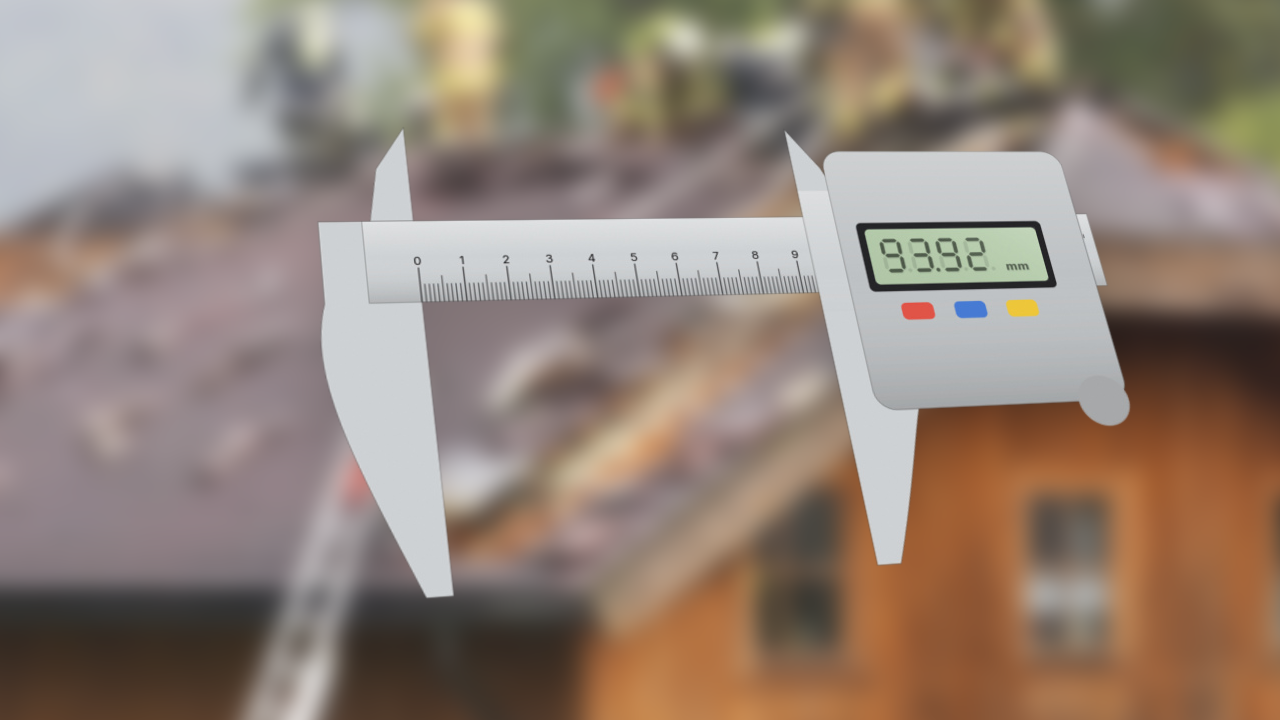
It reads 93.92 mm
